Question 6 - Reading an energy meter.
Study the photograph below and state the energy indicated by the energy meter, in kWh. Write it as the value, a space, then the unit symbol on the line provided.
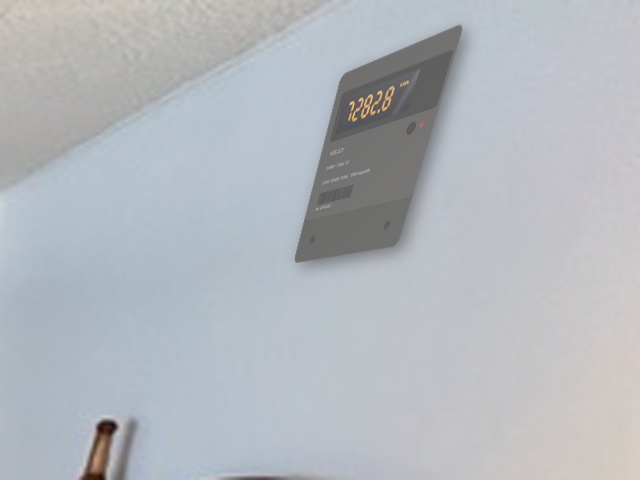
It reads 7282.8 kWh
